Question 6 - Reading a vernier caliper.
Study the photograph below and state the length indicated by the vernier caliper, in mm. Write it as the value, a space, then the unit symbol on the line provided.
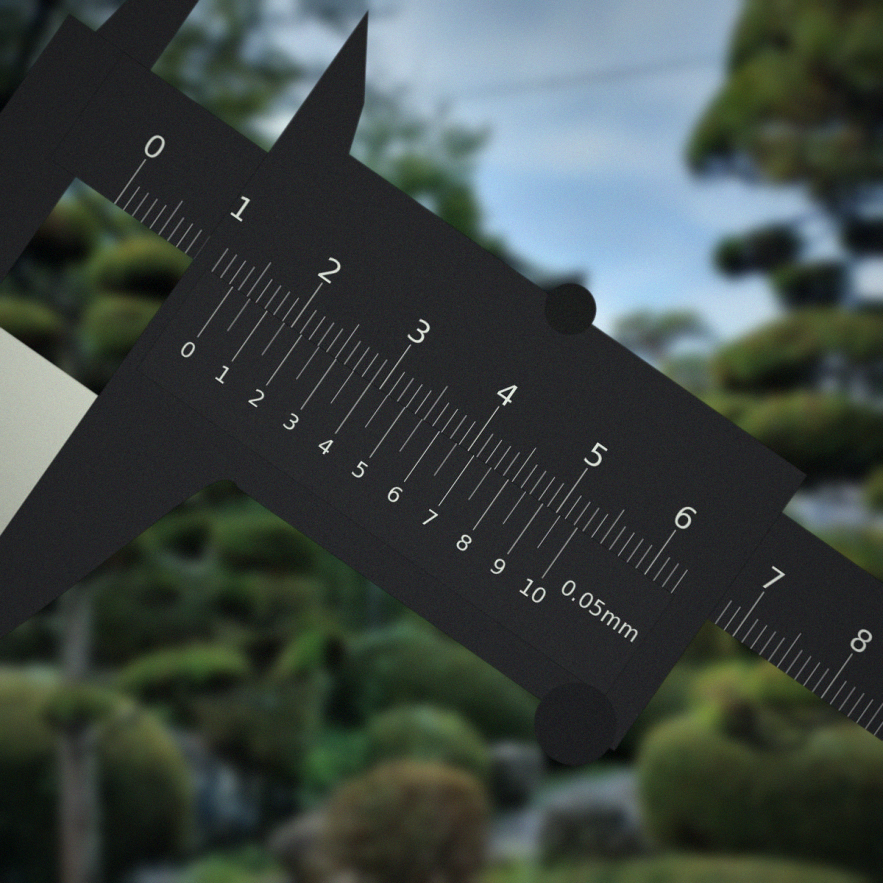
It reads 13.4 mm
